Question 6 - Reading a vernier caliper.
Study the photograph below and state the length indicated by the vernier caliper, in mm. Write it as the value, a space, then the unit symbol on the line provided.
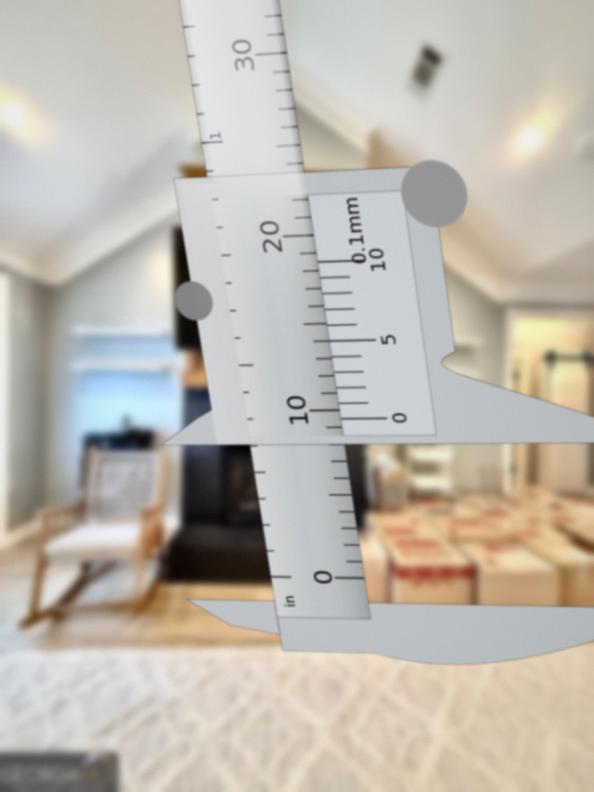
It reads 9.5 mm
